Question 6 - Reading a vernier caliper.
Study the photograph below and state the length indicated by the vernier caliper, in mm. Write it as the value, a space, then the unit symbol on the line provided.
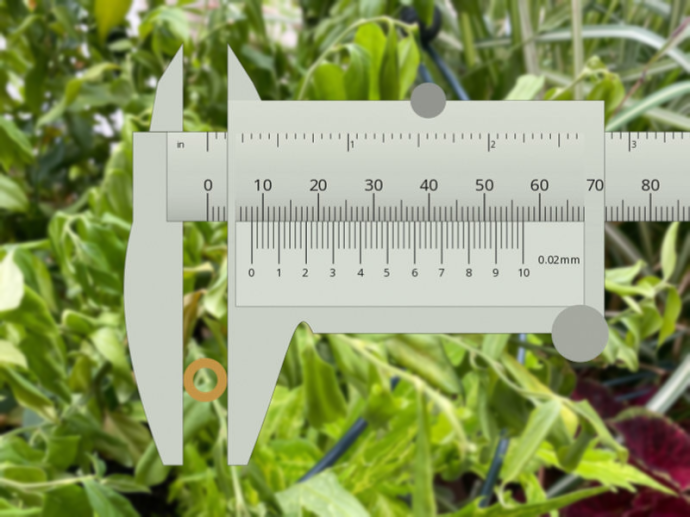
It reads 8.0 mm
